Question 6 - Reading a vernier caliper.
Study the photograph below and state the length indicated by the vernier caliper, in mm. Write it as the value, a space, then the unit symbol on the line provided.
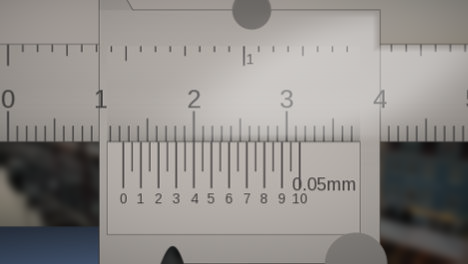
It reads 12.4 mm
